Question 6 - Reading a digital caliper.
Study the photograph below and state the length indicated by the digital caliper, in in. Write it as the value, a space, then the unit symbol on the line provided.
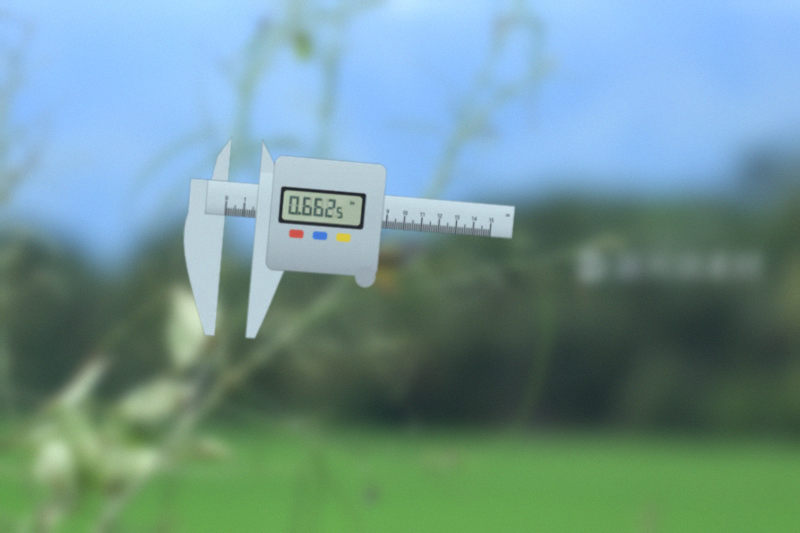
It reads 0.6625 in
